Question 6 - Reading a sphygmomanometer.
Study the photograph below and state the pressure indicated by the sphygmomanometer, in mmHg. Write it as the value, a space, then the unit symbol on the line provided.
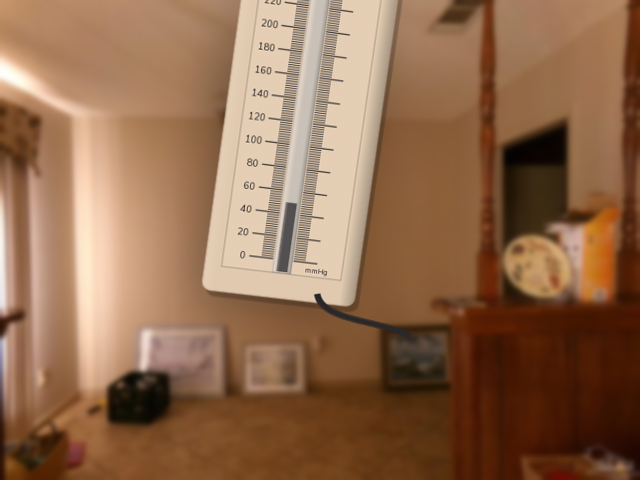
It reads 50 mmHg
